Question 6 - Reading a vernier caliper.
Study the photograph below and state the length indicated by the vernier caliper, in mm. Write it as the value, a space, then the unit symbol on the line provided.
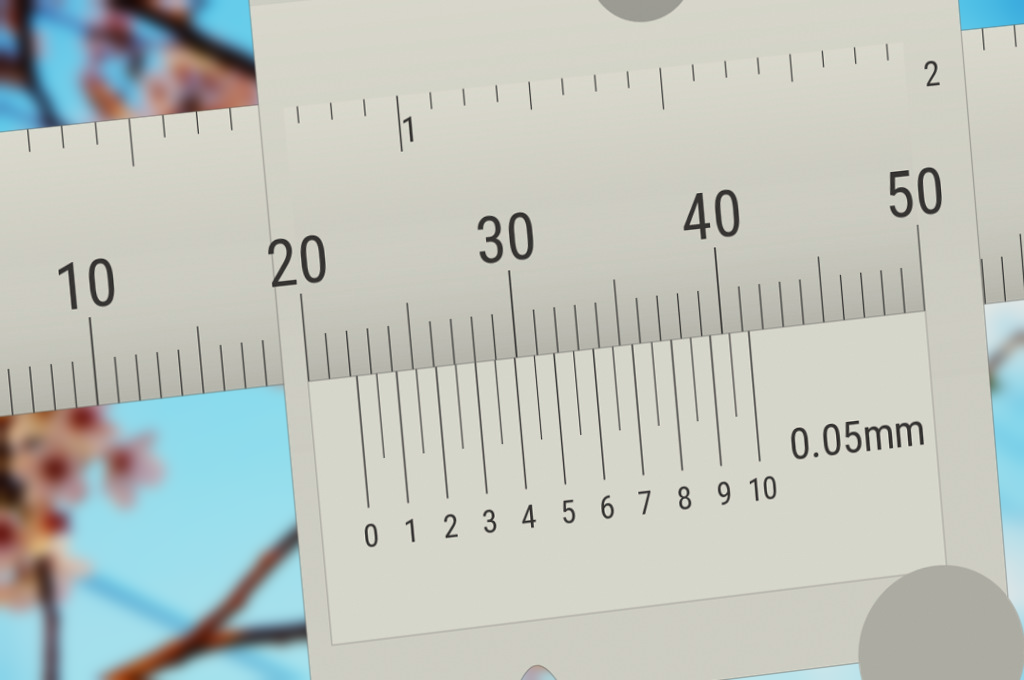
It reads 22.3 mm
